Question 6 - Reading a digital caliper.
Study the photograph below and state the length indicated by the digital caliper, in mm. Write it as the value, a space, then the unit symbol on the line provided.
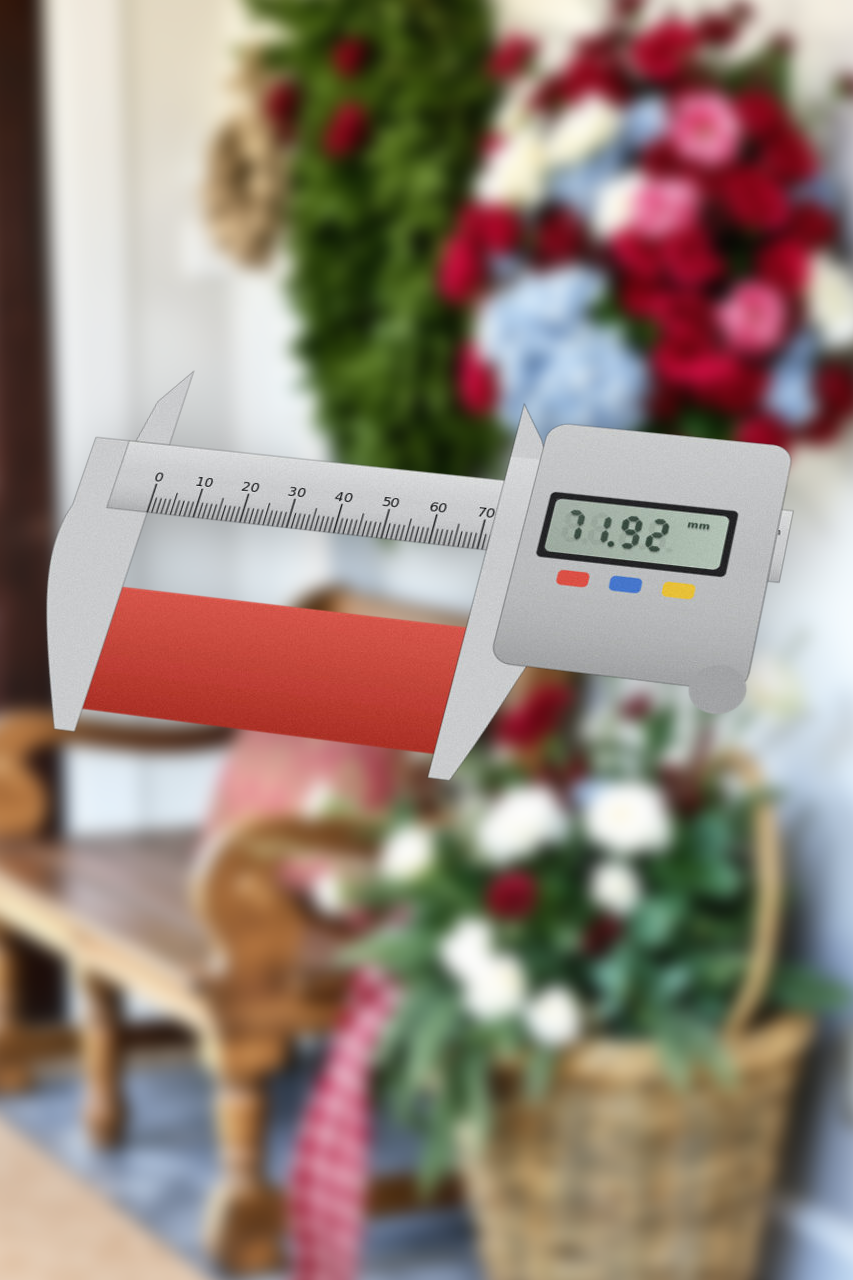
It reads 71.92 mm
